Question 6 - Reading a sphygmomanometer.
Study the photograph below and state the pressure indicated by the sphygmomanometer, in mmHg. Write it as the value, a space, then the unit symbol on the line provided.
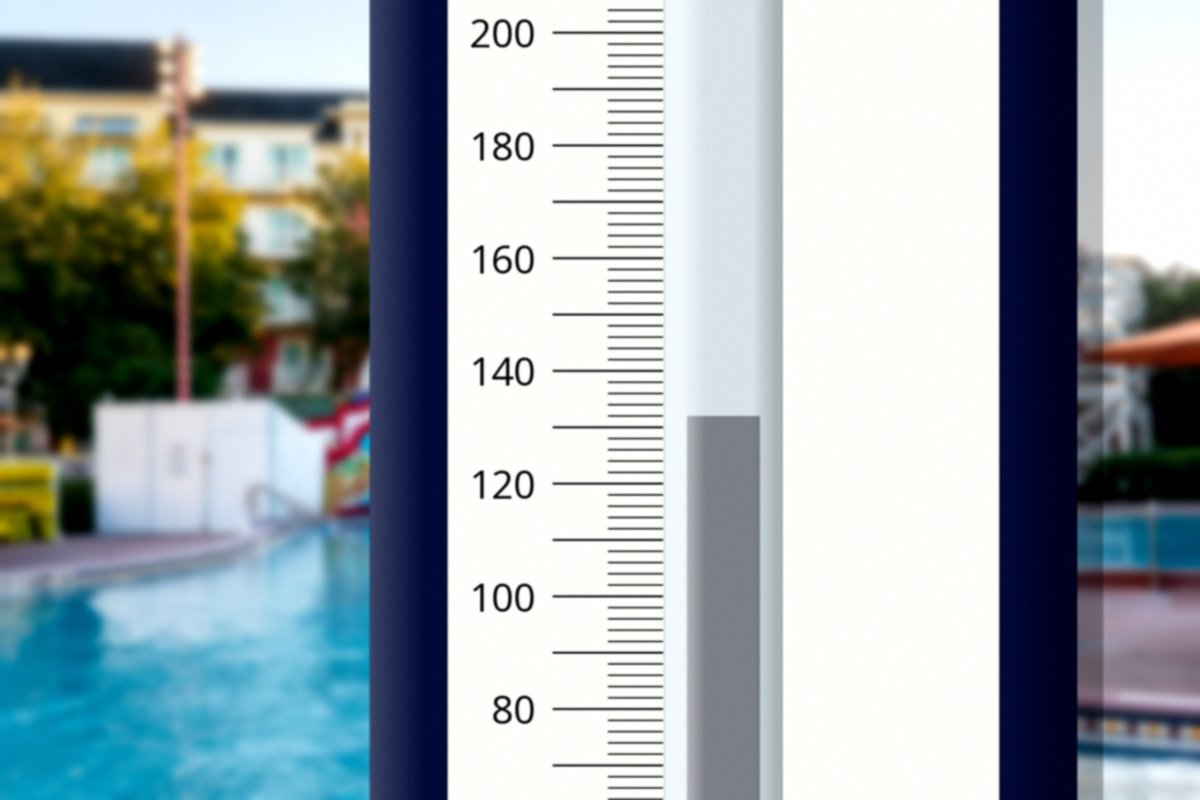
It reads 132 mmHg
